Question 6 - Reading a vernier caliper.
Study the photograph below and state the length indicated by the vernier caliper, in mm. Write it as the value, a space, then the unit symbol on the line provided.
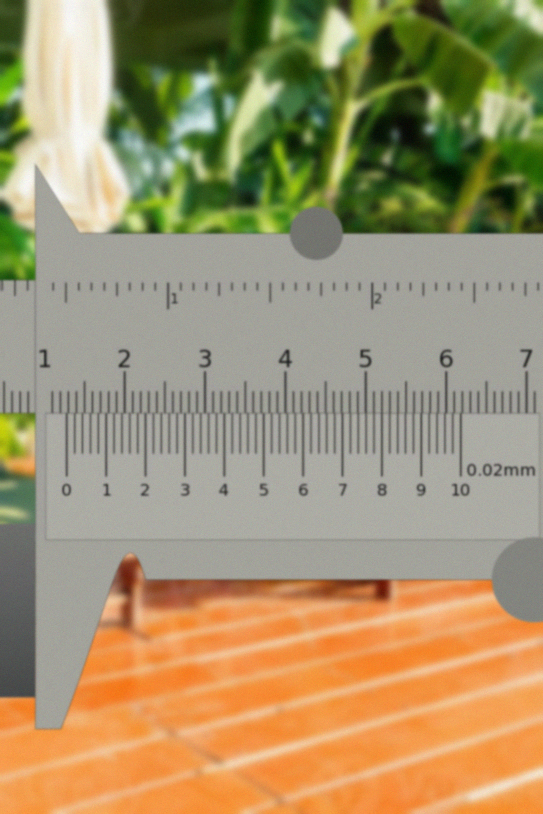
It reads 12.8 mm
